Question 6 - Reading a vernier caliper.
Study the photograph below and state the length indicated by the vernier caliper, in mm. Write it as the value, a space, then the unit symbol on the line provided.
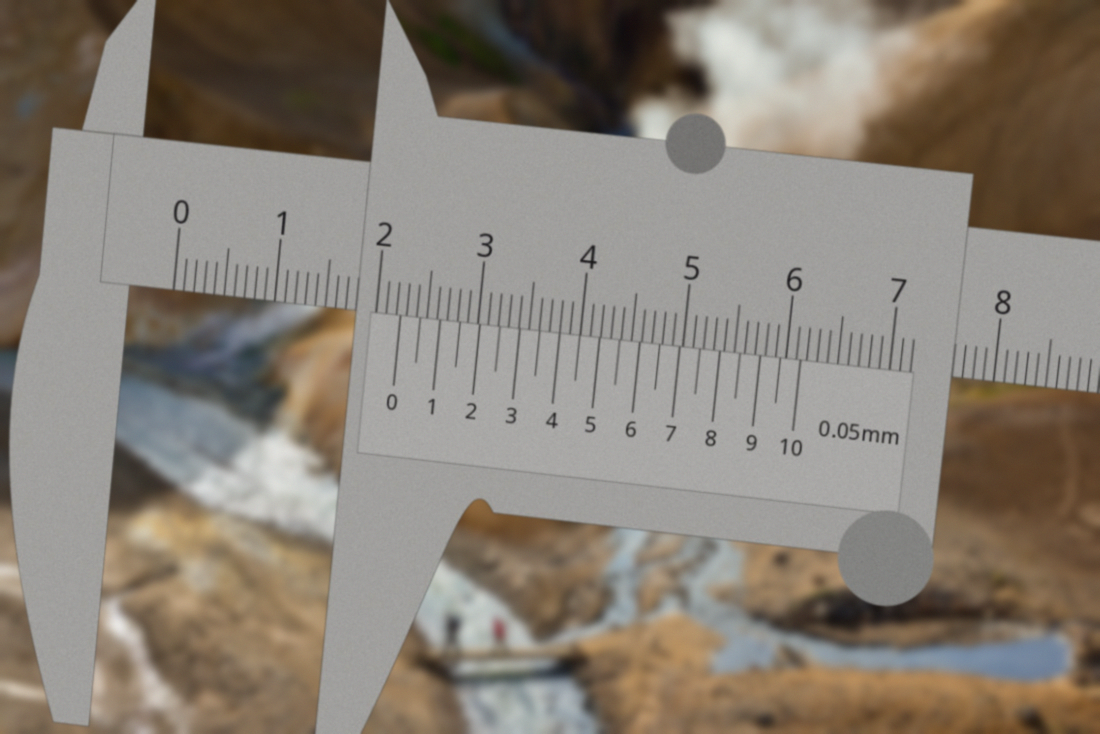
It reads 22.4 mm
